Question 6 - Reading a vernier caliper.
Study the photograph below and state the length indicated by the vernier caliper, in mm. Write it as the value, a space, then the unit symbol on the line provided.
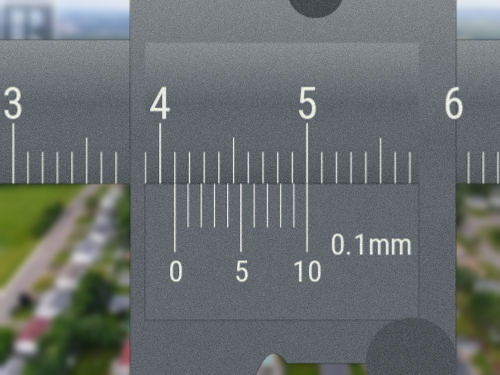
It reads 41.0 mm
